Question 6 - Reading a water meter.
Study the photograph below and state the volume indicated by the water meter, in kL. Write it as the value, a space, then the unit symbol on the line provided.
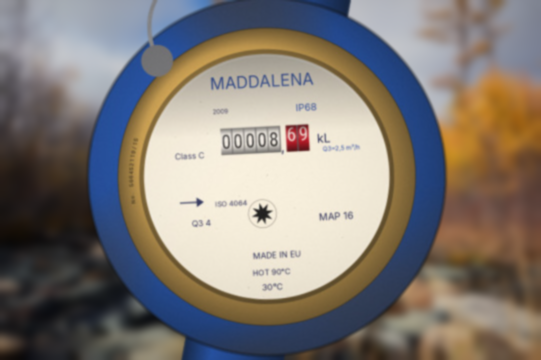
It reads 8.69 kL
